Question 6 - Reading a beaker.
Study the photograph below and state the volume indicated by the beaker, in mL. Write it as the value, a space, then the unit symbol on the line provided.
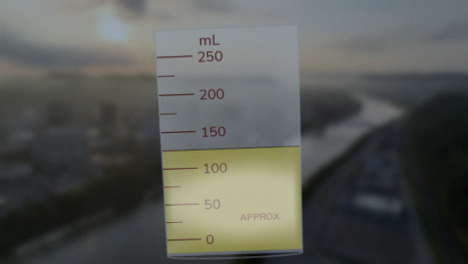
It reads 125 mL
